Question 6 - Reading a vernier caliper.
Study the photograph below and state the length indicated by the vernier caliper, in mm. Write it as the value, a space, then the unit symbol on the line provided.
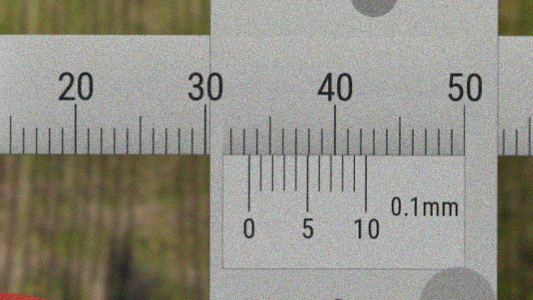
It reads 33.4 mm
